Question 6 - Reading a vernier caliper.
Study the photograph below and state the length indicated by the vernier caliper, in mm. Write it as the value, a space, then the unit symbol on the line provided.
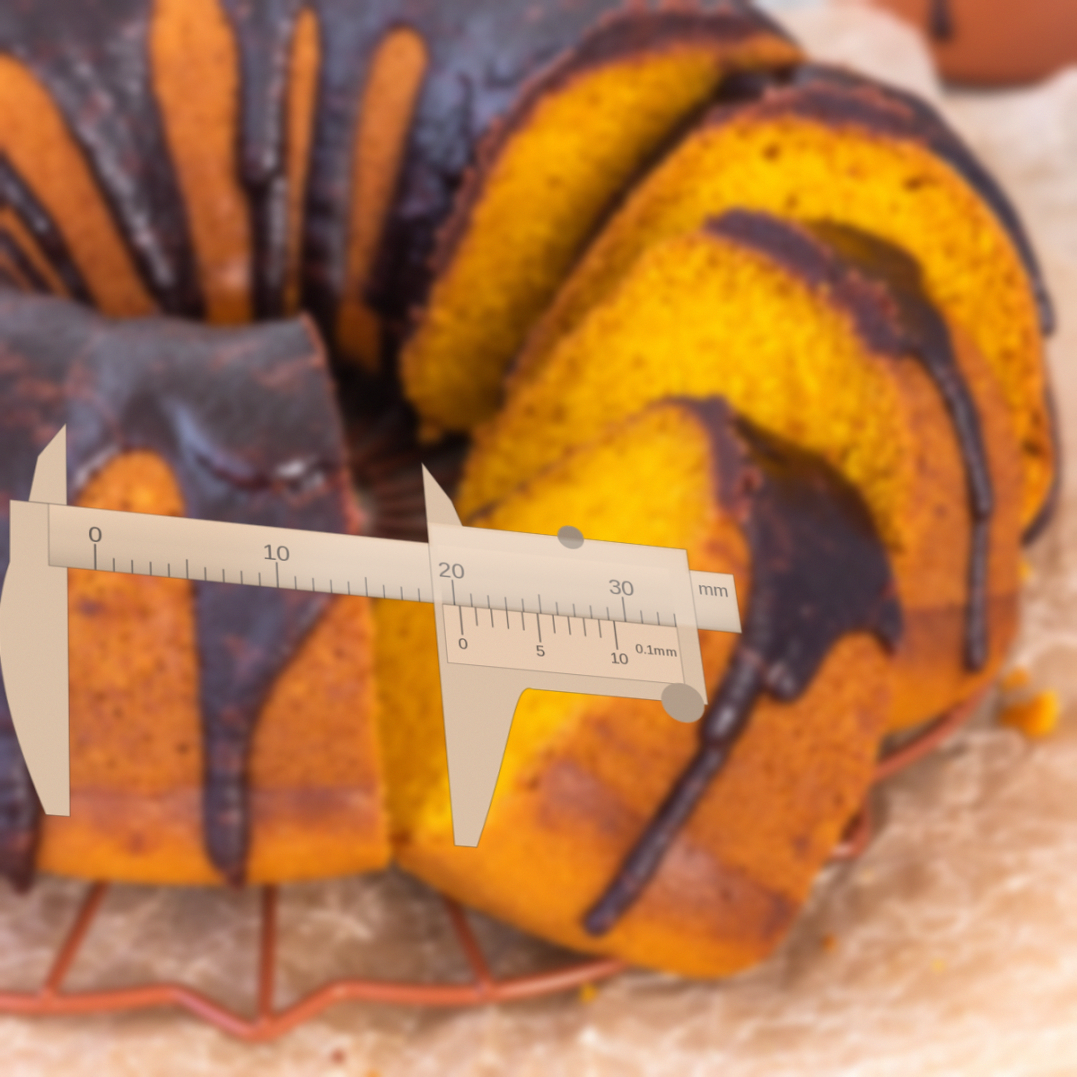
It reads 20.3 mm
